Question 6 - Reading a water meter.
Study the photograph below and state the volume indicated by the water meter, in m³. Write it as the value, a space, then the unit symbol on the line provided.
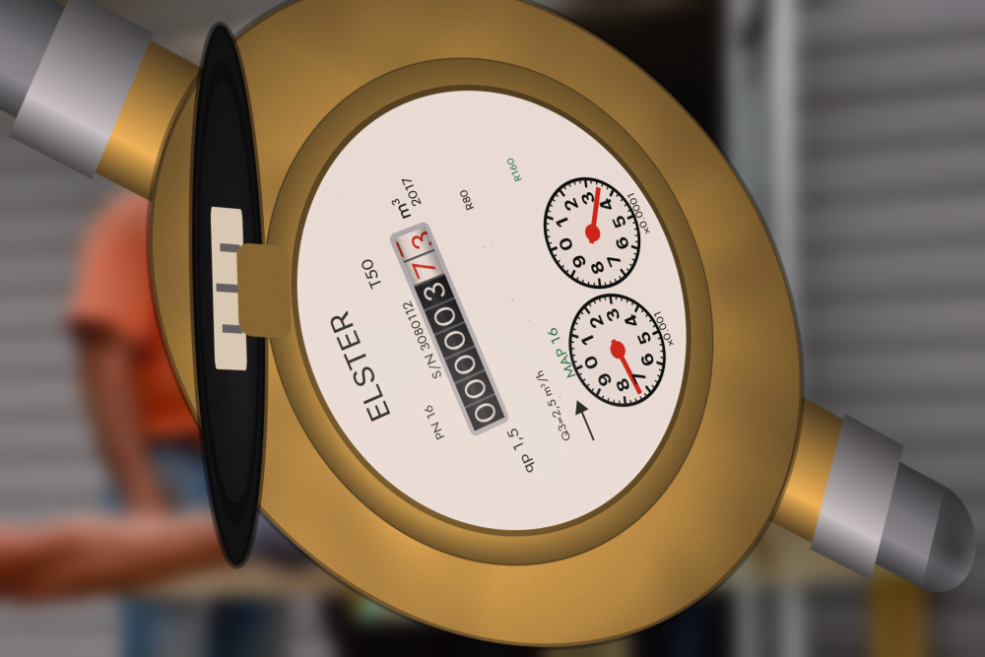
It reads 3.7273 m³
